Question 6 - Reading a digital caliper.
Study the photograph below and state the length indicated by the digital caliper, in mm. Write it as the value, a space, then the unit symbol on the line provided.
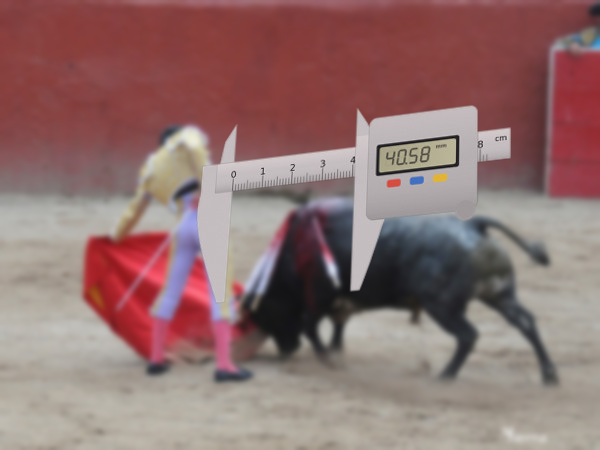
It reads 40.58 mm
